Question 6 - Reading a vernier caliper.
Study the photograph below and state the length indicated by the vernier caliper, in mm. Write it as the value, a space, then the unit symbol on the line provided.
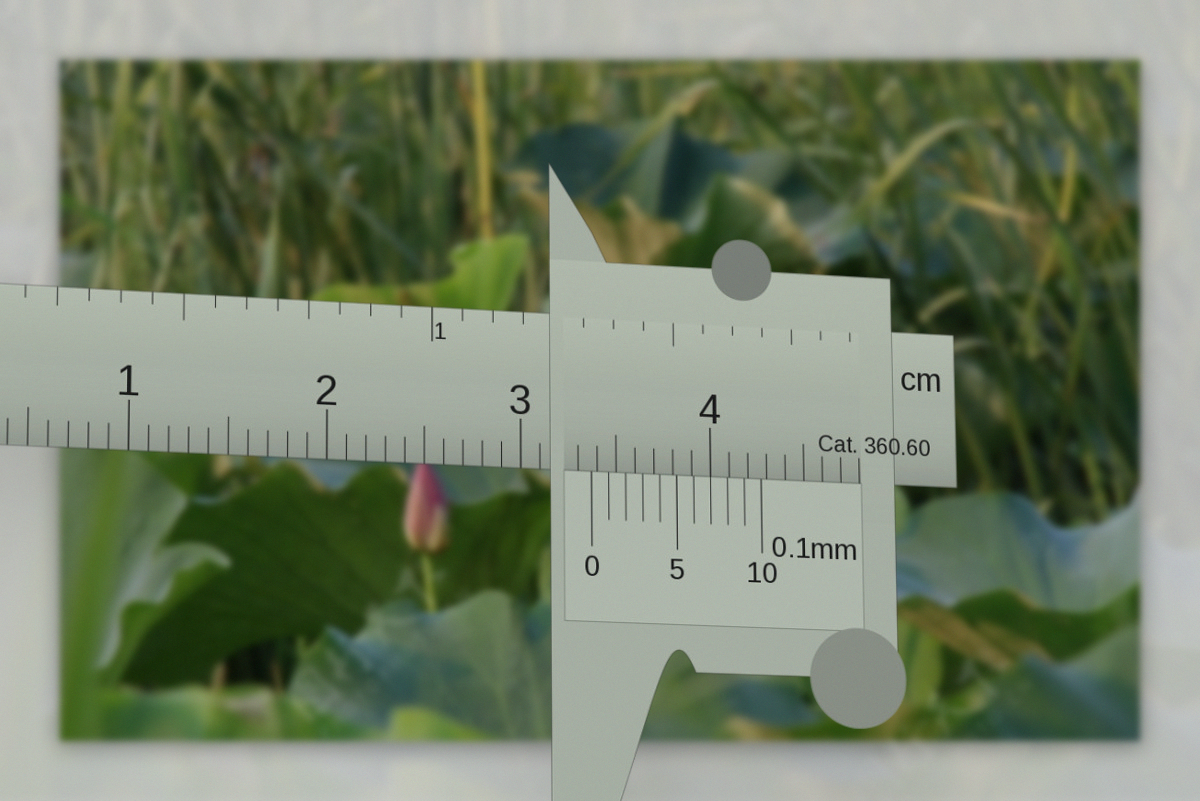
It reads 33.7 mm
